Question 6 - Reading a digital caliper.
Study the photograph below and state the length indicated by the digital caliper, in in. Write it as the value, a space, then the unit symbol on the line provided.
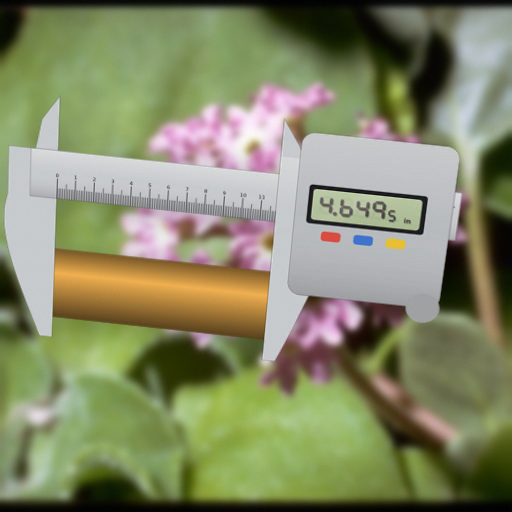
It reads 4.6495 in
